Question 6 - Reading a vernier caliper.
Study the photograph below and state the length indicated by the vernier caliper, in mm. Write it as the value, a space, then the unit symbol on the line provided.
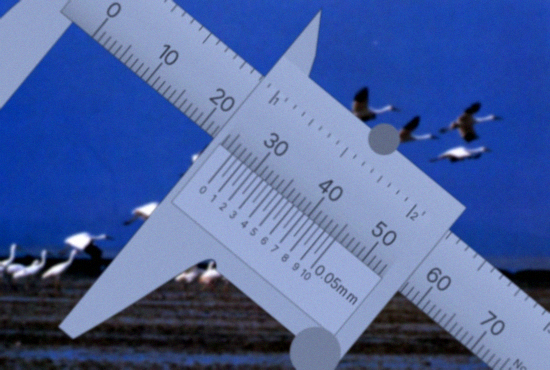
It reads 26.0 mm
